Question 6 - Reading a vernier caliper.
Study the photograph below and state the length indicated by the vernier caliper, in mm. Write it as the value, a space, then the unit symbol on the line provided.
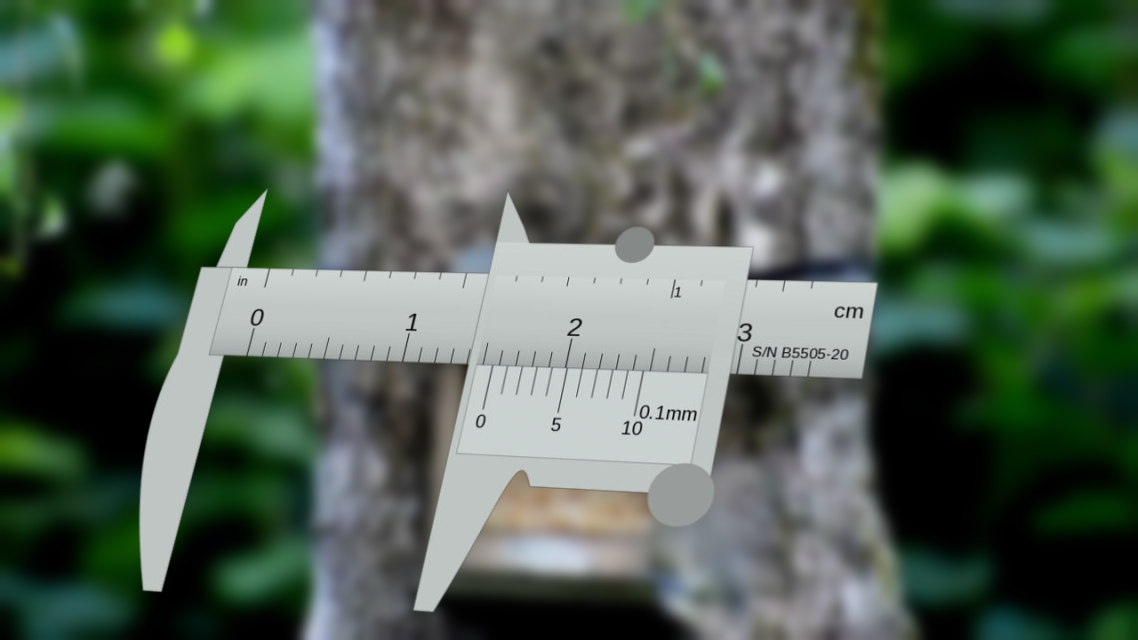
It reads 15.6 mm
